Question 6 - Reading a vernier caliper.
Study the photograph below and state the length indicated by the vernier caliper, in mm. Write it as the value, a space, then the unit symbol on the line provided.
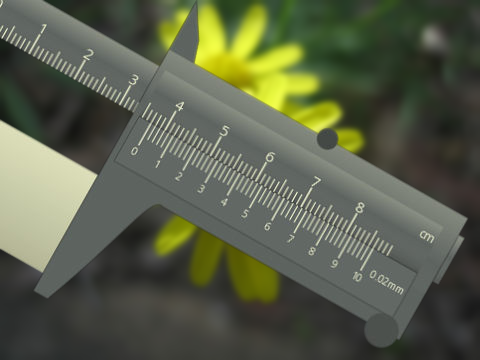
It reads 37.0 mm
